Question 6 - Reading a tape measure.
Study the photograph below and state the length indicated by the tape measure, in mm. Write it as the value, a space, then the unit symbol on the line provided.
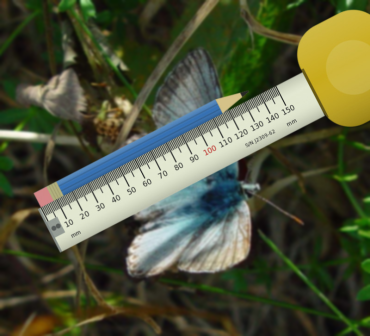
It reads 135 mm
